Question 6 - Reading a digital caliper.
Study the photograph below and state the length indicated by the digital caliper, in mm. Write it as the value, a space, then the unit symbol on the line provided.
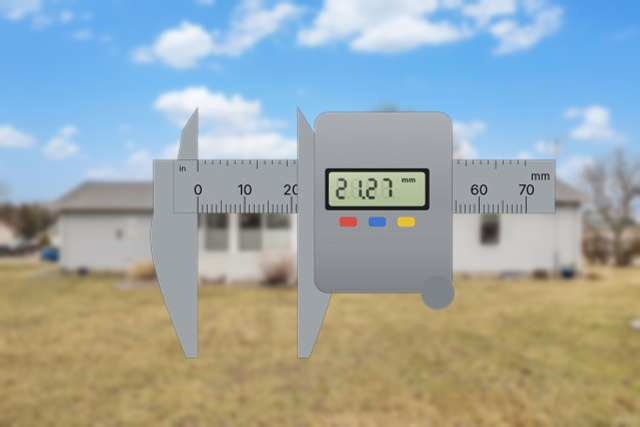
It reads 21.27 mm
